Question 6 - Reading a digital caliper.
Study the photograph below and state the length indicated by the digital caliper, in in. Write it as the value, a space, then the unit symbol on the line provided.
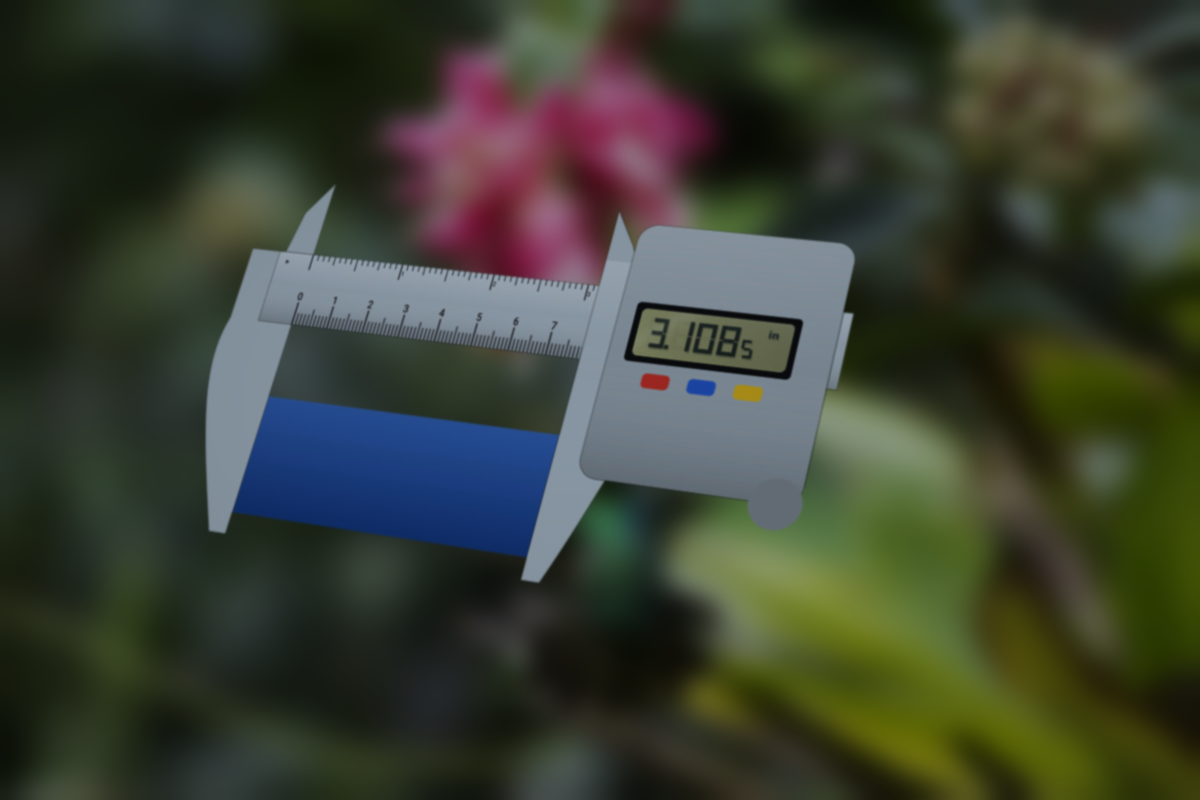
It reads 3.1085 in
